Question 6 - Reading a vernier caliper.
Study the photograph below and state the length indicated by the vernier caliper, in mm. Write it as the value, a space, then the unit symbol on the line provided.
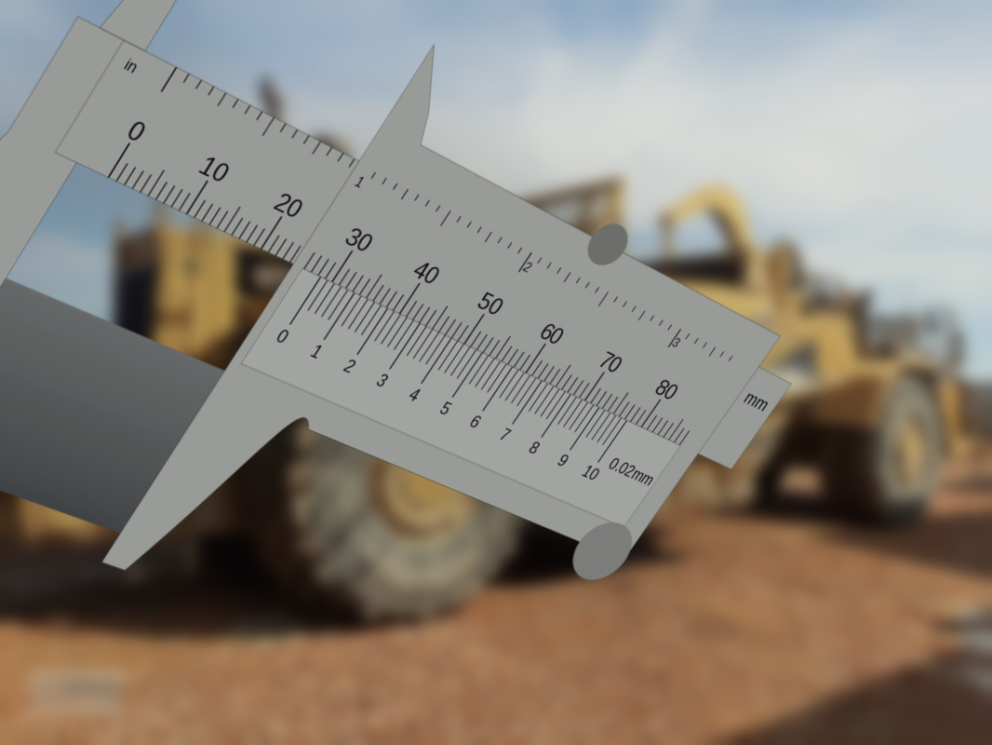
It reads 28.4 mm
